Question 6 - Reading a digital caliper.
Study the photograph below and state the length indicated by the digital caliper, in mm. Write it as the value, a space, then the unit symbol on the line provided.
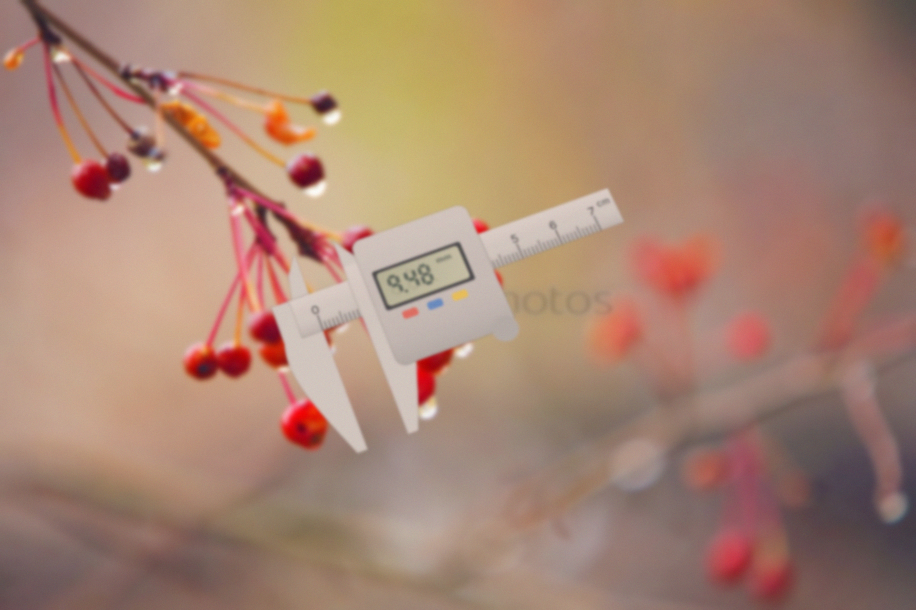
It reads 9.48 mm
